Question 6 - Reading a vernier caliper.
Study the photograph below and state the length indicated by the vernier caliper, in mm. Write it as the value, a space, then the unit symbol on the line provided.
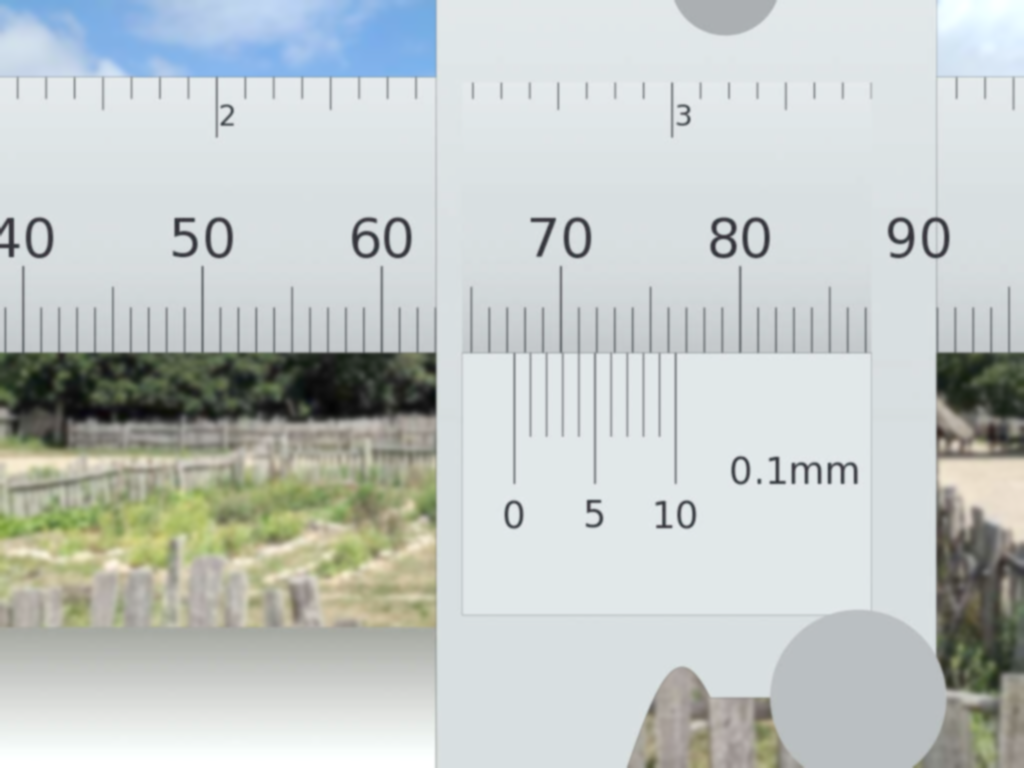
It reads 67.4 mm
